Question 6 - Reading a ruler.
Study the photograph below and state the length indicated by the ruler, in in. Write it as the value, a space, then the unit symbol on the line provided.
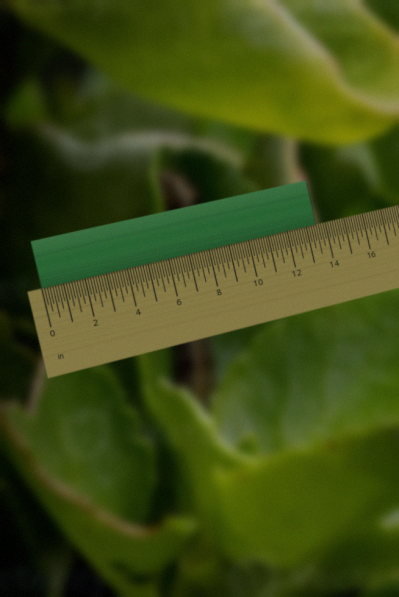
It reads 13.5 in
